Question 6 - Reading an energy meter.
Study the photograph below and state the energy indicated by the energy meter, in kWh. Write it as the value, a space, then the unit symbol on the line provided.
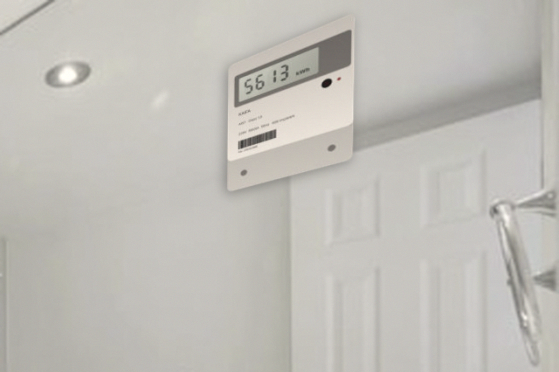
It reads 5613 kWh
